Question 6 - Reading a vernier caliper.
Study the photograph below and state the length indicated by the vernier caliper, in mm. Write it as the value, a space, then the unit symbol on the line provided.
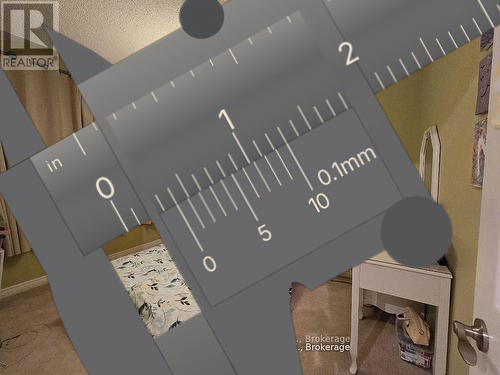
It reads 4.0 mm
